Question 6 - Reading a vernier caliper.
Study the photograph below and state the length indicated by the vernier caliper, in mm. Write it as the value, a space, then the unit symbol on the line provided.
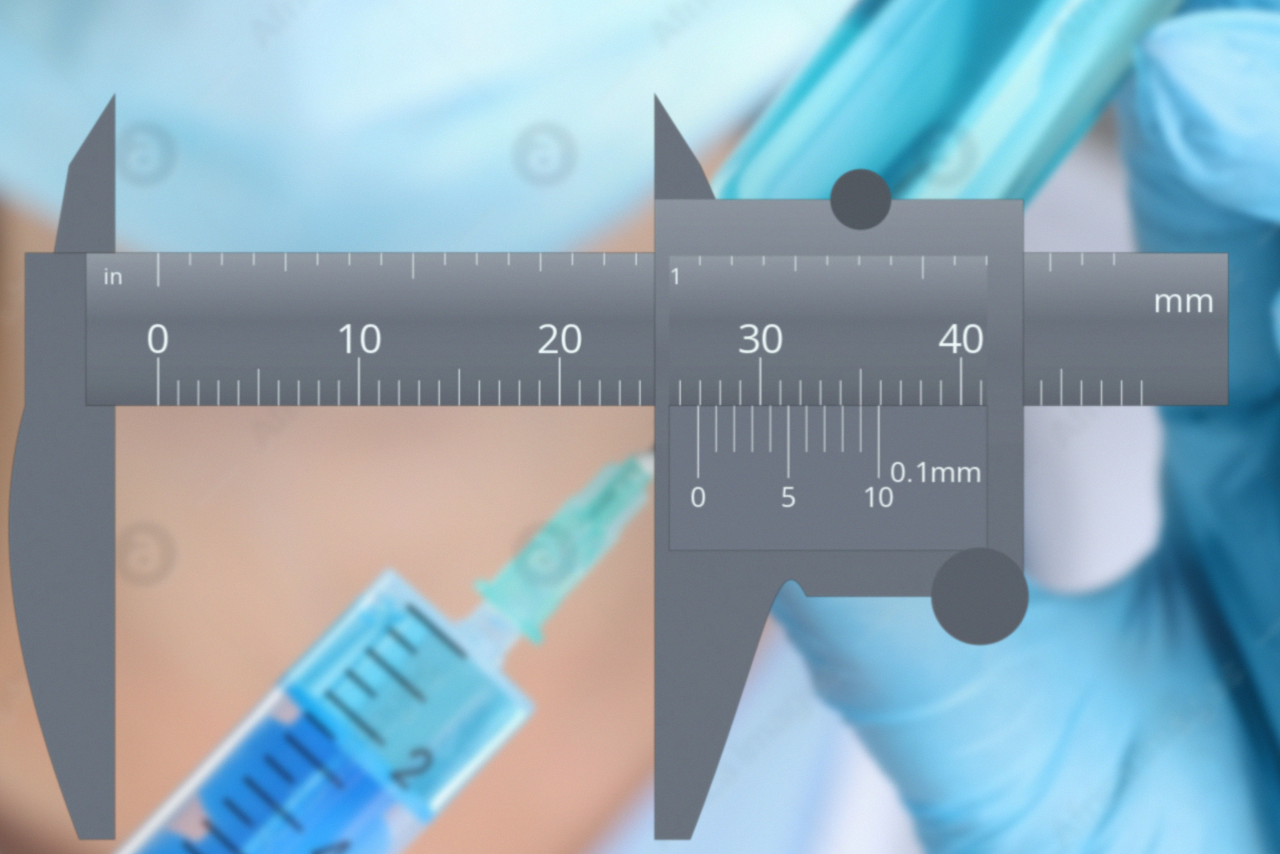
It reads 26.9 mm
